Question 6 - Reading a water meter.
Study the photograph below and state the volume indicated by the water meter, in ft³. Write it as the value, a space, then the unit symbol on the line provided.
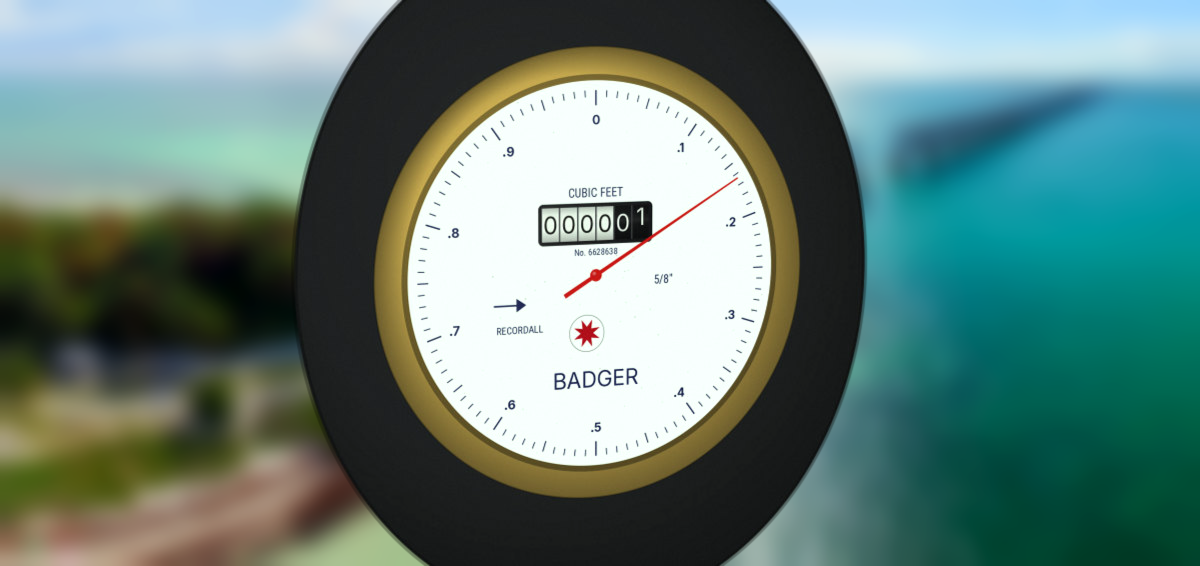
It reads 1.16 ft³
